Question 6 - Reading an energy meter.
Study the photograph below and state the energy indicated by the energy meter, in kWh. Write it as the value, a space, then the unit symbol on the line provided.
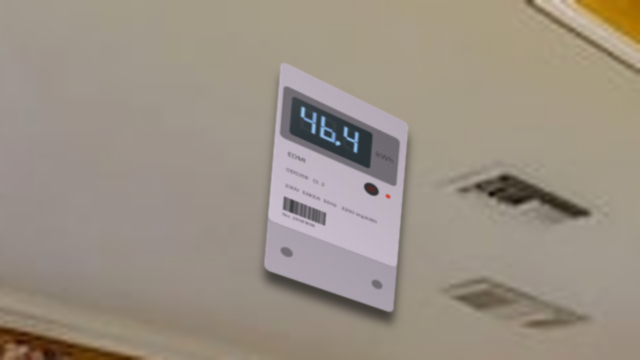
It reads 46.4 kWh
